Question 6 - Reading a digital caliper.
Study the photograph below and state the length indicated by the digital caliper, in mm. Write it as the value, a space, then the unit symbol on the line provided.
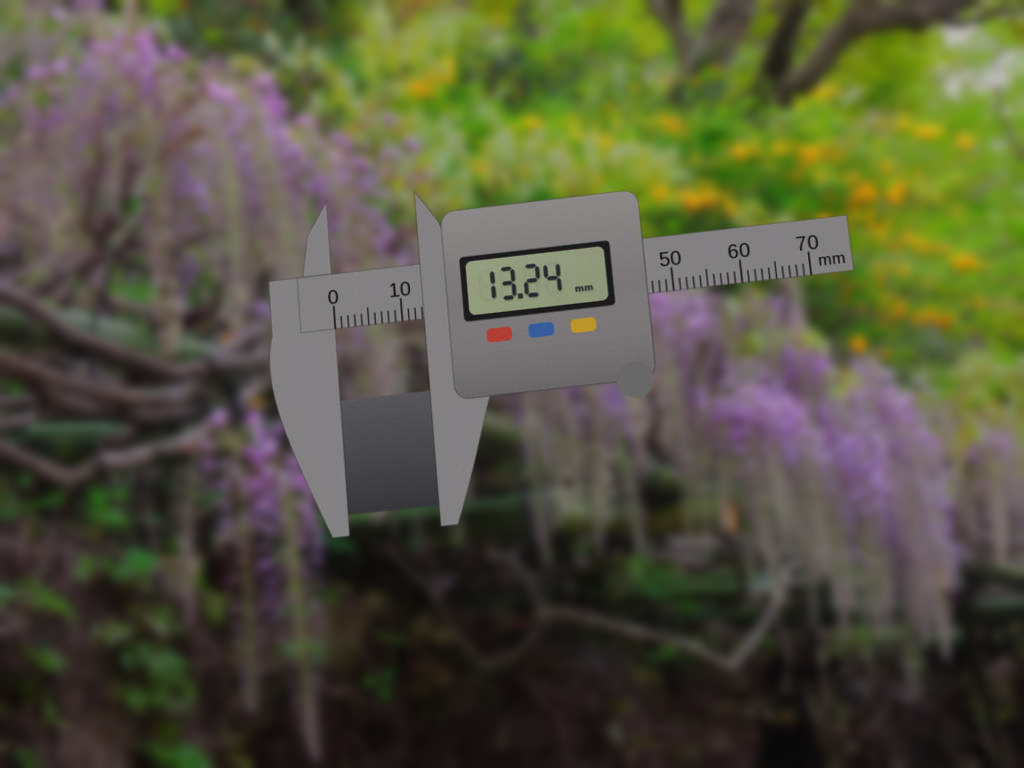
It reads 13.24 mm
